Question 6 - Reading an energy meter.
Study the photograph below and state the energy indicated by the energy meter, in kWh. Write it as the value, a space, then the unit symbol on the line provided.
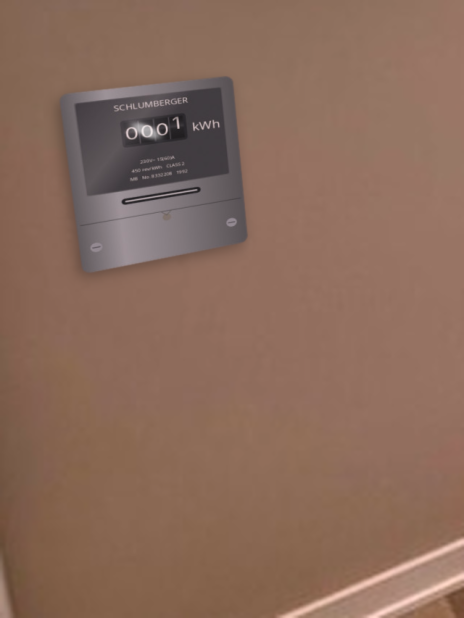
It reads 1 kWh
